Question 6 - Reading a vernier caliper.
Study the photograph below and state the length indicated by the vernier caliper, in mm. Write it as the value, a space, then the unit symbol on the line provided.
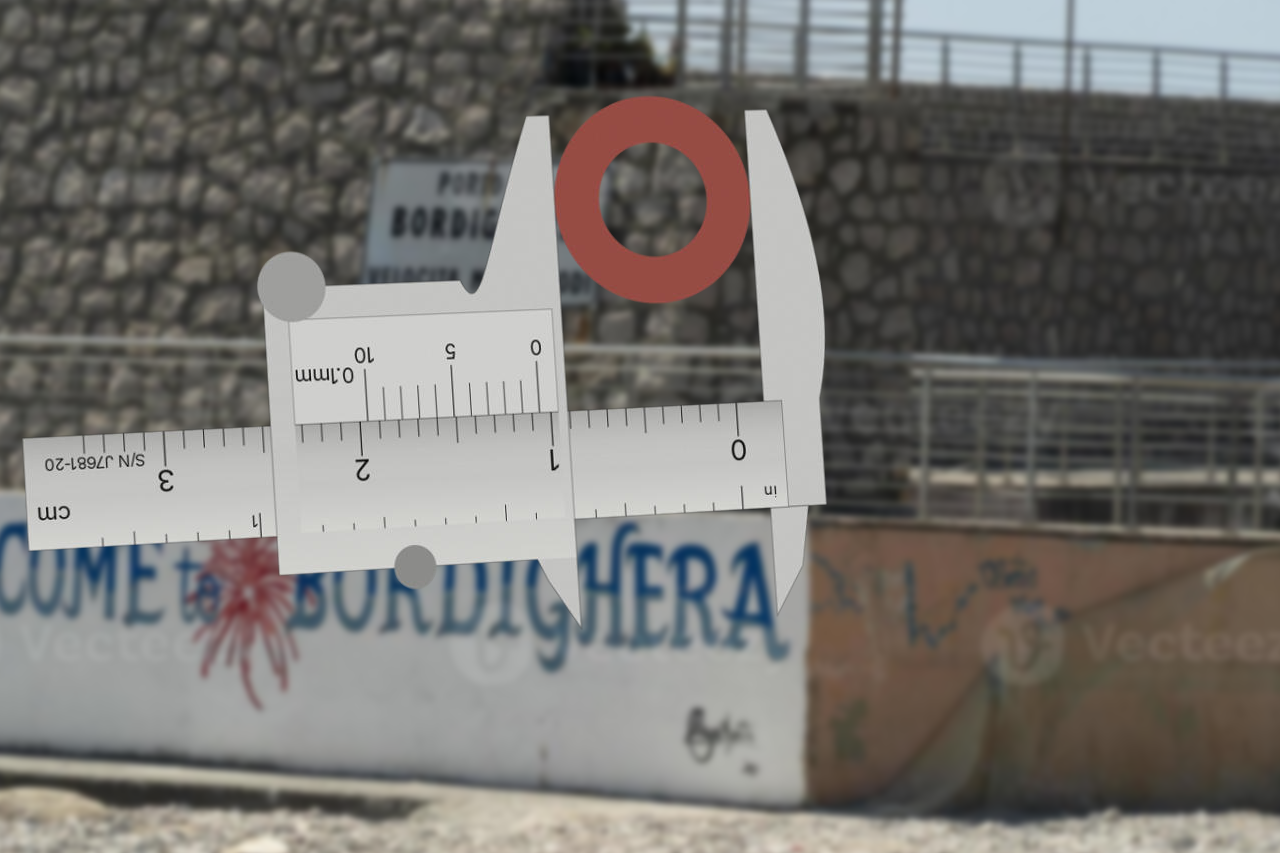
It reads 10.6 mm
